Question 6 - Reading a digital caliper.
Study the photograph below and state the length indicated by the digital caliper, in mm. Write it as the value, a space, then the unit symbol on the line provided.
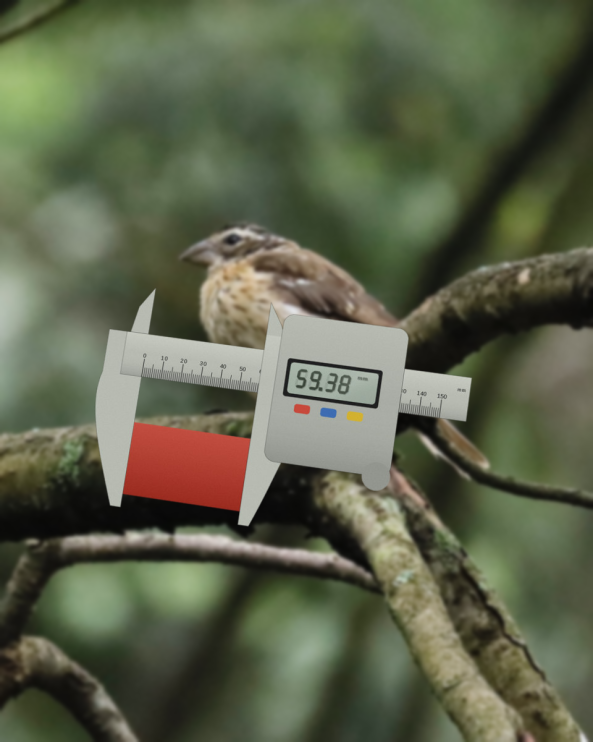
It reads 59.38 mm
